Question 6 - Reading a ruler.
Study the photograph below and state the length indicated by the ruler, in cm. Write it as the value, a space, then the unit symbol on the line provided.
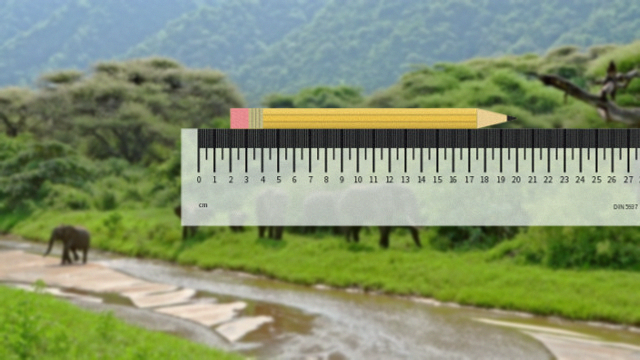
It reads 18 cm
